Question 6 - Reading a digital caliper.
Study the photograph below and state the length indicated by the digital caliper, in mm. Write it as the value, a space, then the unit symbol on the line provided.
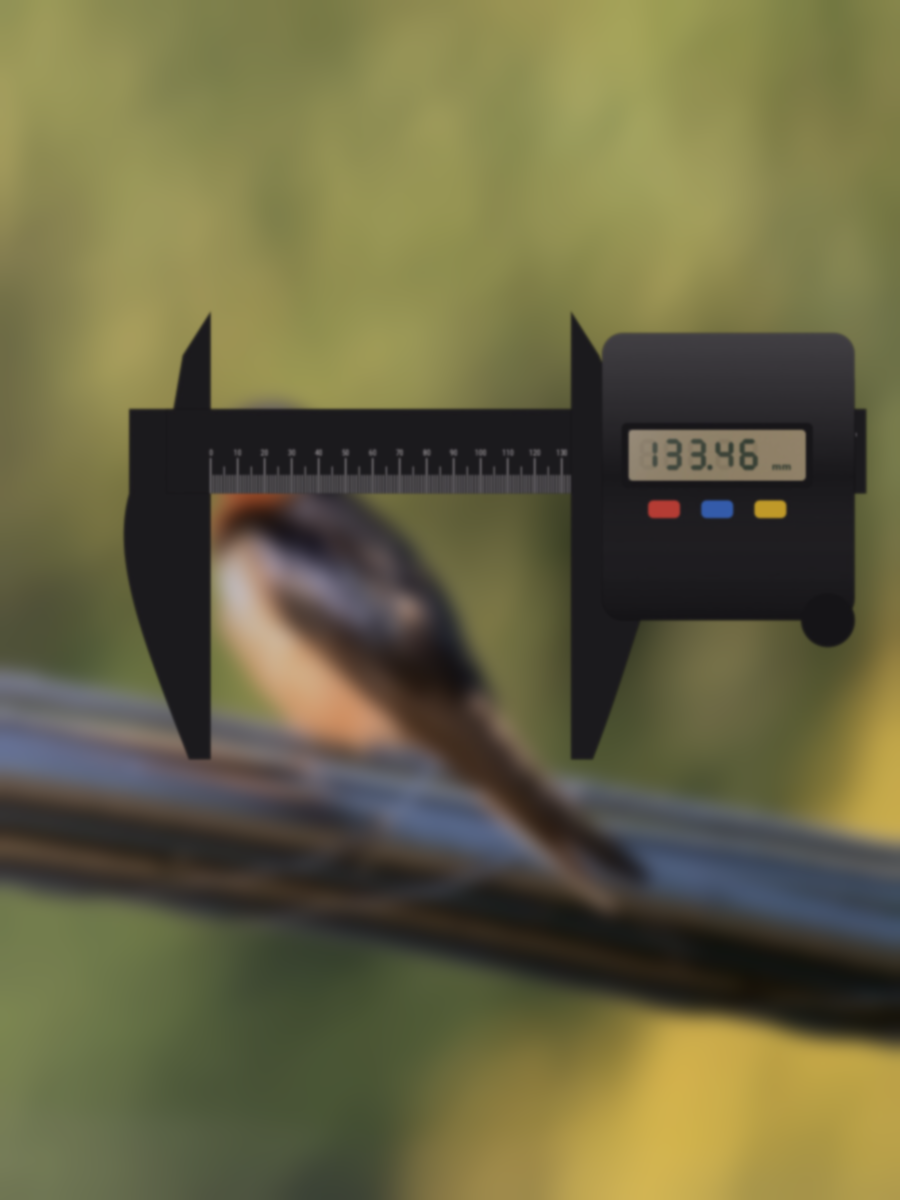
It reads 133.46 mm
